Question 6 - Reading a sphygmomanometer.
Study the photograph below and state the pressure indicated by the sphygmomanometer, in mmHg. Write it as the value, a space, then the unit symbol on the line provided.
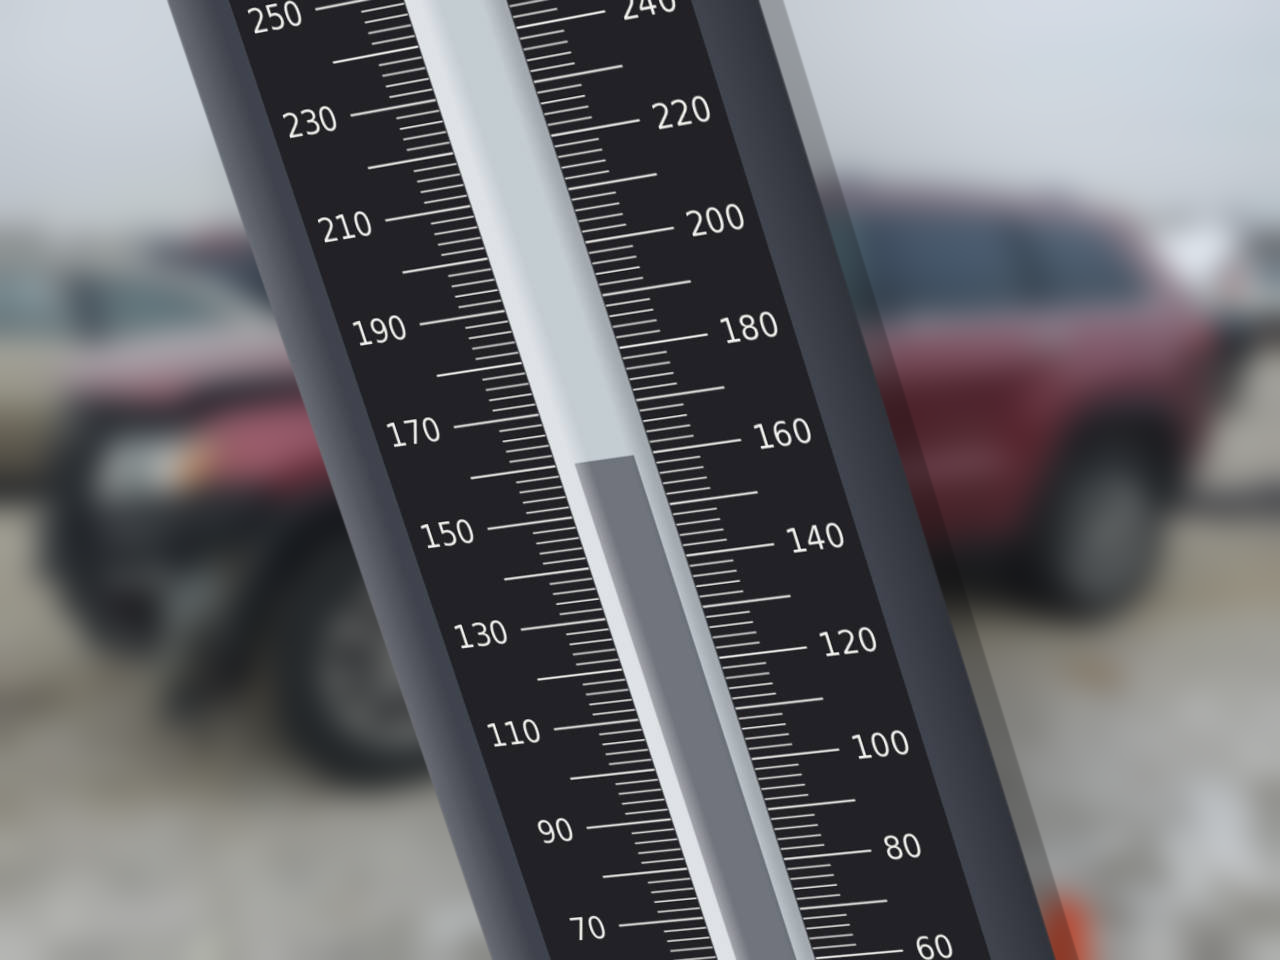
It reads 160 mmHg
